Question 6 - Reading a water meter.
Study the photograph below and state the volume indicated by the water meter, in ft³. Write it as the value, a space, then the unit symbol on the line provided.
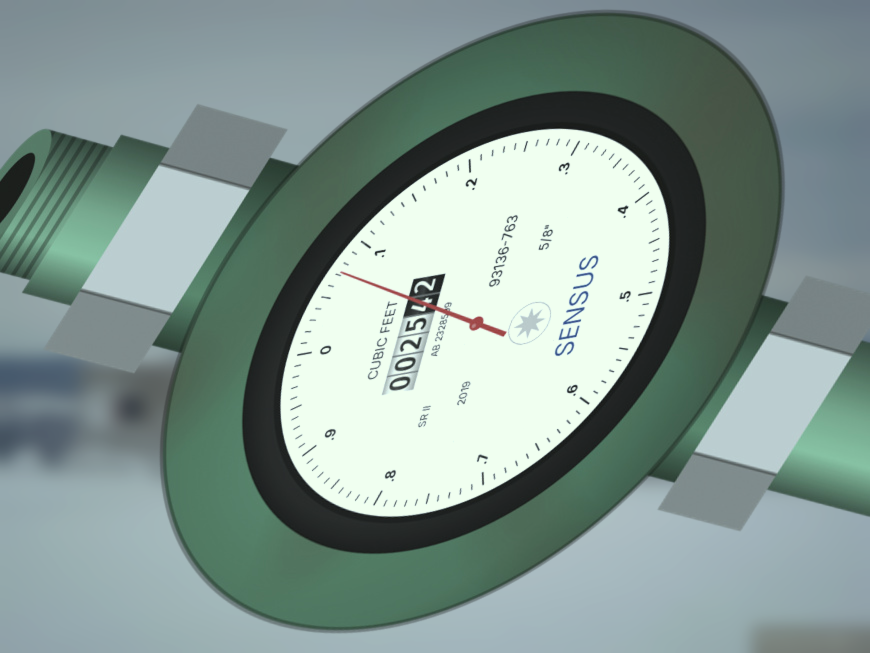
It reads 2542.07 ft³
